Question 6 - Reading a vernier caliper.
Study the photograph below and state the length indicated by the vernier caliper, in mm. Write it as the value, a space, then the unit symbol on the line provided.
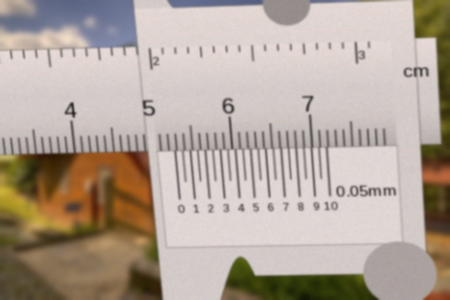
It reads 52.8 mm
